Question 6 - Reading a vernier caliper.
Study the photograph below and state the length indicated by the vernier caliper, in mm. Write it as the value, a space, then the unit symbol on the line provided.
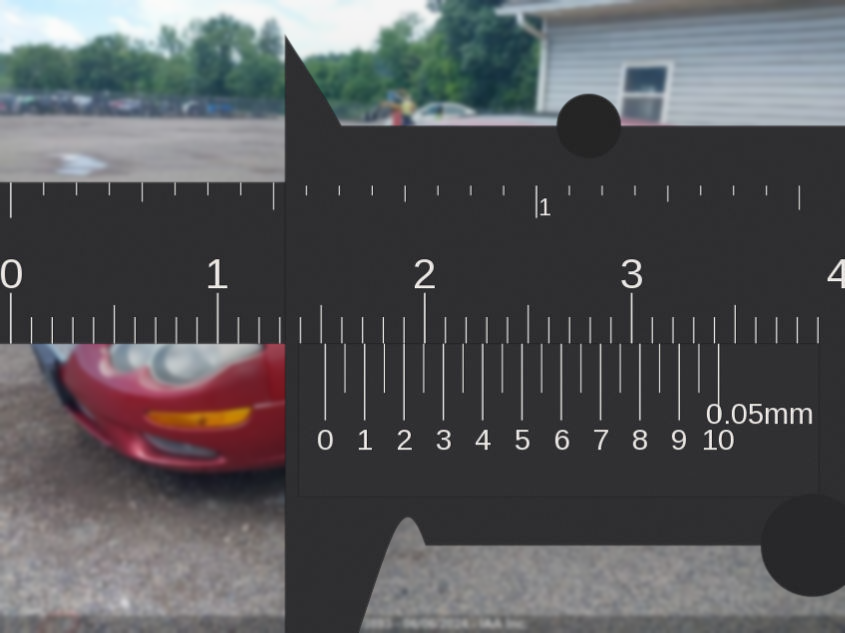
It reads 15.2 mm
